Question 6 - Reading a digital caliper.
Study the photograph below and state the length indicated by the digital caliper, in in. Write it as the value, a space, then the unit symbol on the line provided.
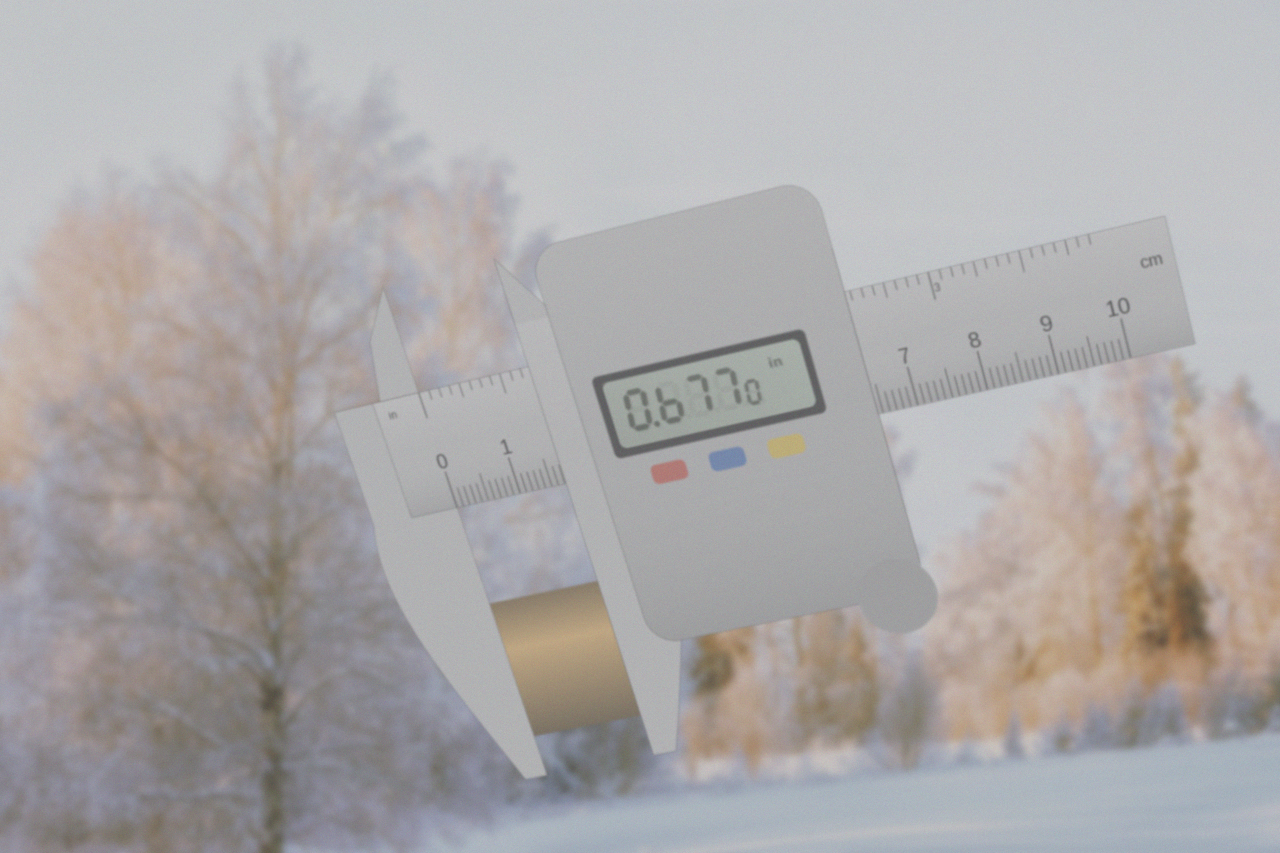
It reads 0.6770 in
